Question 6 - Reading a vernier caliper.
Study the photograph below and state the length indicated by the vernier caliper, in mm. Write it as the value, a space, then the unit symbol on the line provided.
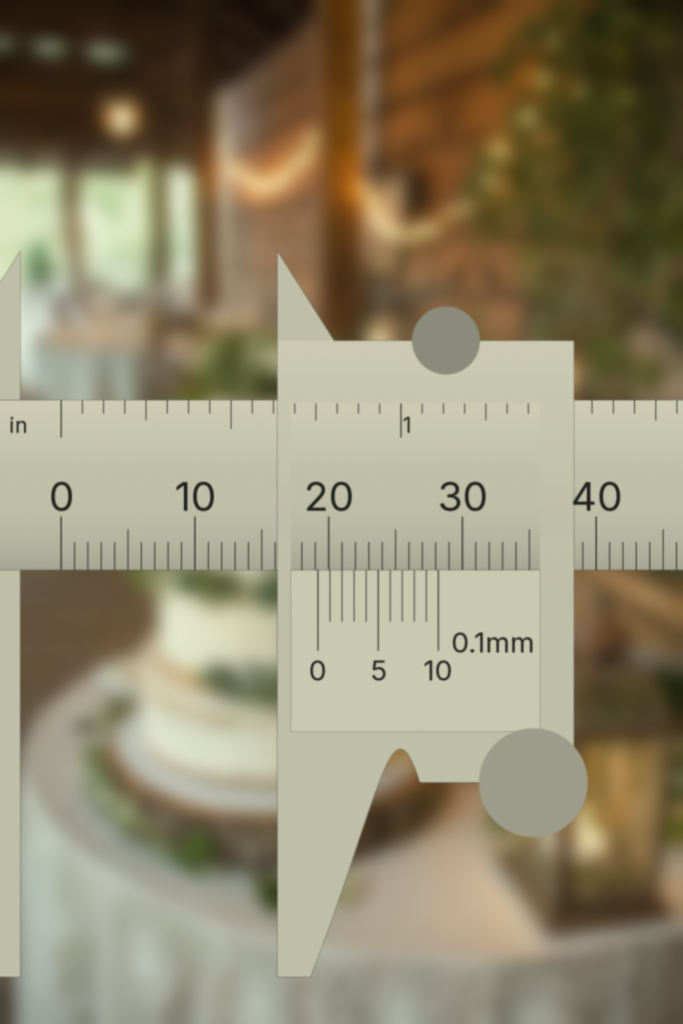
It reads 19.2 mm
